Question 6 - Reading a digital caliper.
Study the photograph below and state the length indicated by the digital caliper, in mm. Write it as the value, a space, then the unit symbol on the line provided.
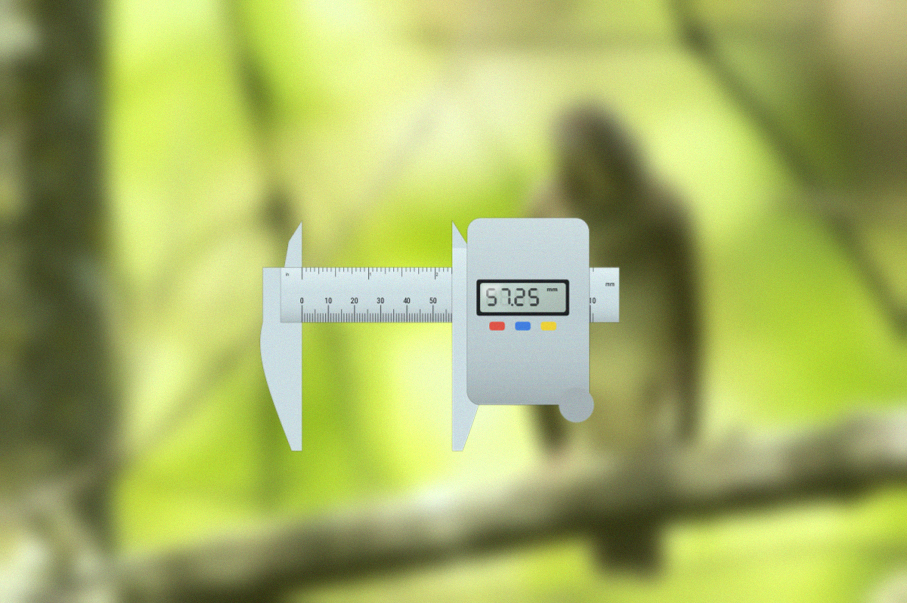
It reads 57.25 mm
